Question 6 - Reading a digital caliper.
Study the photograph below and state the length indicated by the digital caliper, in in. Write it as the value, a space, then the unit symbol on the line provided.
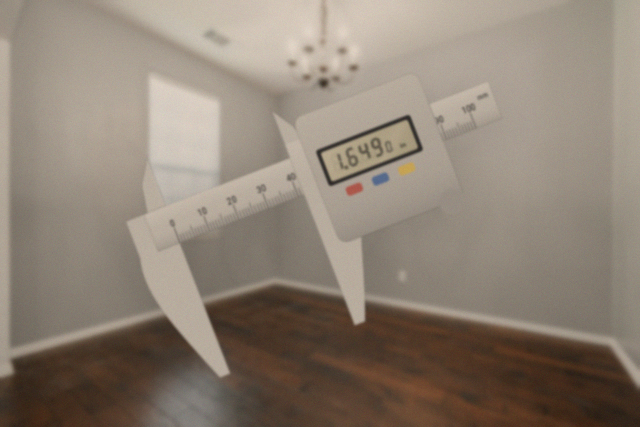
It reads 1.6490 in
